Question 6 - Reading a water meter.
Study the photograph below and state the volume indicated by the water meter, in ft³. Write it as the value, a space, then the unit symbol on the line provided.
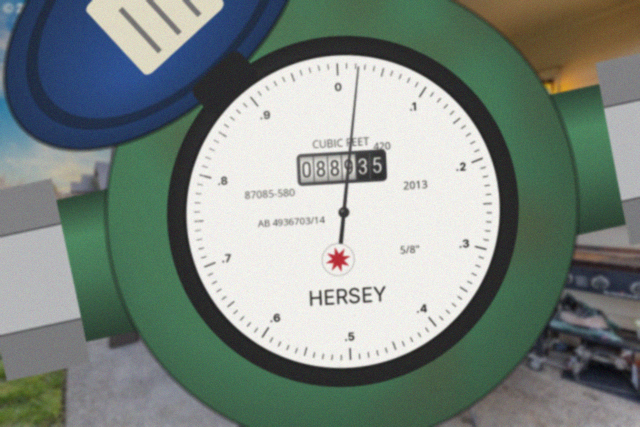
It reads 88935.02 ft³
